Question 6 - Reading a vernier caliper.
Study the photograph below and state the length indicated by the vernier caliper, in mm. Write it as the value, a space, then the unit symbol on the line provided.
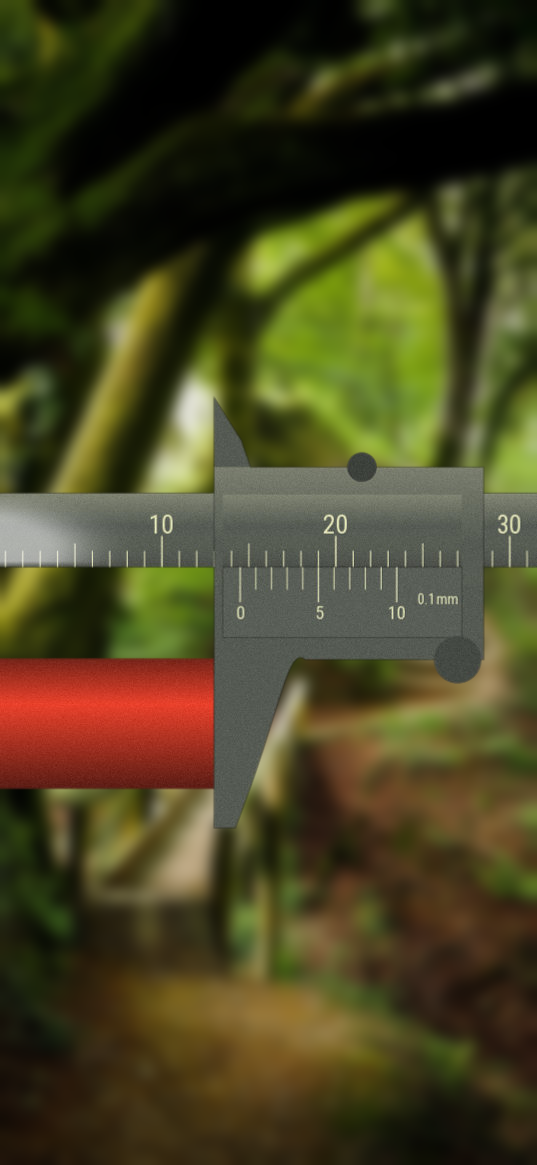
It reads 14.5 mm
